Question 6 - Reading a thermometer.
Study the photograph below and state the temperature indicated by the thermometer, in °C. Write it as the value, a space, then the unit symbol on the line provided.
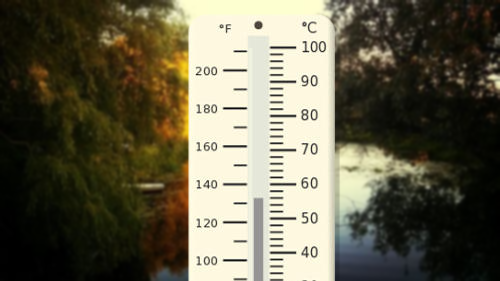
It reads 56 °C
